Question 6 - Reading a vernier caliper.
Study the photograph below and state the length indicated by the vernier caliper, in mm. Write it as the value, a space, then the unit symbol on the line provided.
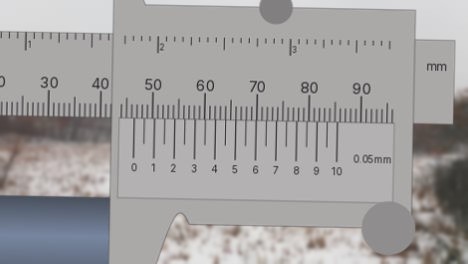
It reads 46.5 mm
